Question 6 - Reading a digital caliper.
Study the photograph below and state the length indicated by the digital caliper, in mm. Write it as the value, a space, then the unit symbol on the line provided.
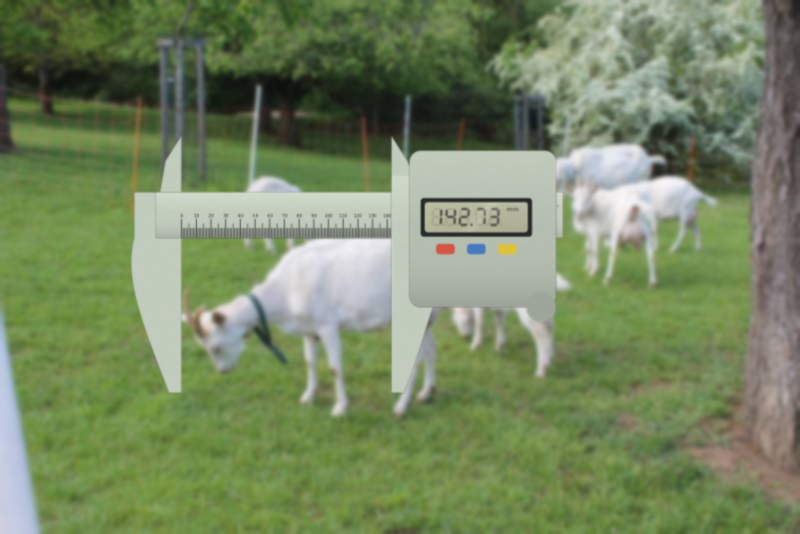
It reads 142.73 mm
